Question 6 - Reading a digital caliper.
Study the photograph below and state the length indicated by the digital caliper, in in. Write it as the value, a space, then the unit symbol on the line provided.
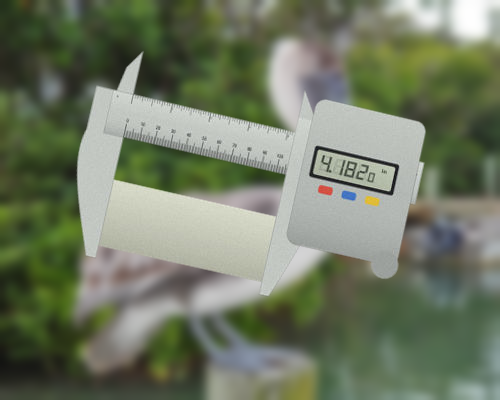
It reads 4.1820 in
